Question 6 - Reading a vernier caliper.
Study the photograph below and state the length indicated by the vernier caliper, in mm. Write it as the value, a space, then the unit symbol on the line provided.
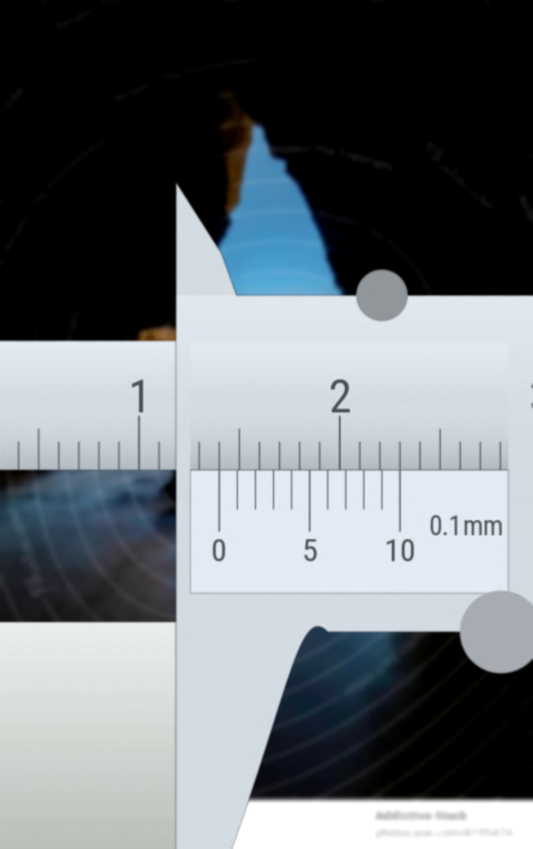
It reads 14.0 mm
